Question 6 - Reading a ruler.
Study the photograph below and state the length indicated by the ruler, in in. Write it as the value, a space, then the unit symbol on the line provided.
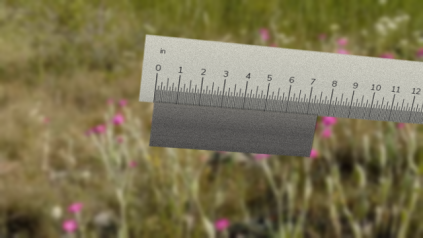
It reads 7.5 in
